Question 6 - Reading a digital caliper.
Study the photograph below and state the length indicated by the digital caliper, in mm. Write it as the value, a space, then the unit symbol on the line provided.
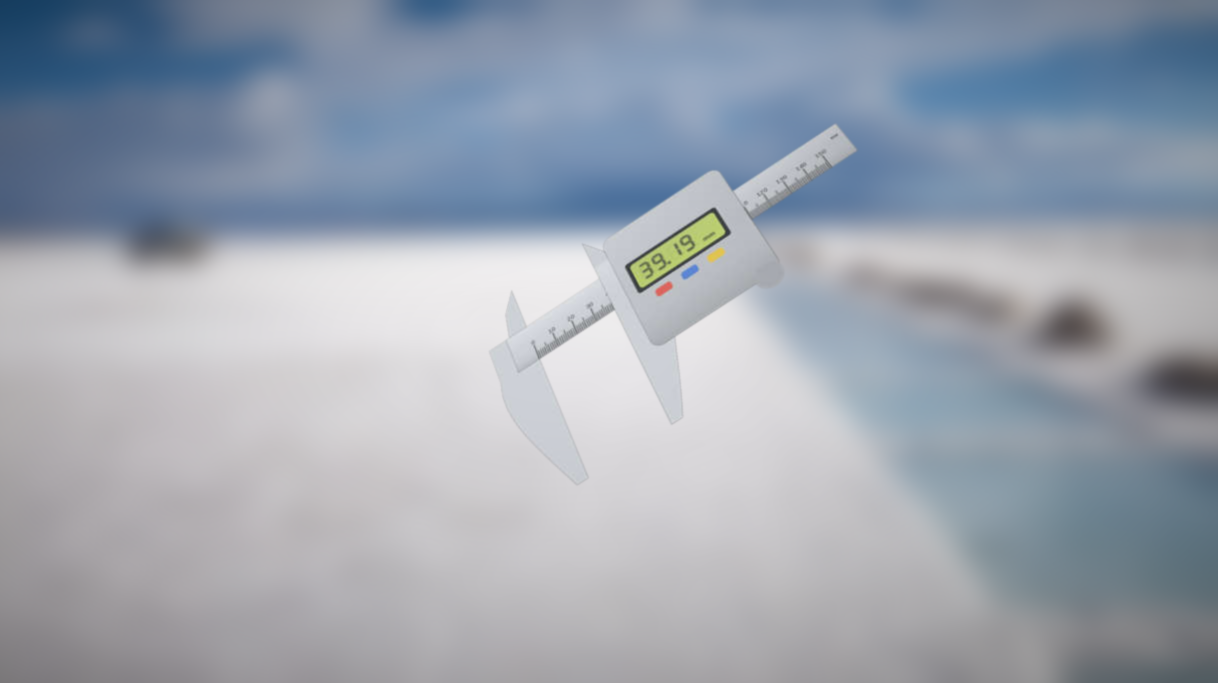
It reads 39.19 mm
